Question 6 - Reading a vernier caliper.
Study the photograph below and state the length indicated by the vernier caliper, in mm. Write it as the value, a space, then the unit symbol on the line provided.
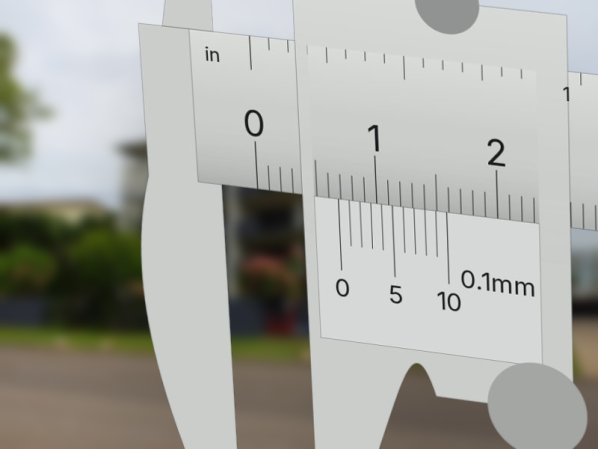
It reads 6.8 mm
